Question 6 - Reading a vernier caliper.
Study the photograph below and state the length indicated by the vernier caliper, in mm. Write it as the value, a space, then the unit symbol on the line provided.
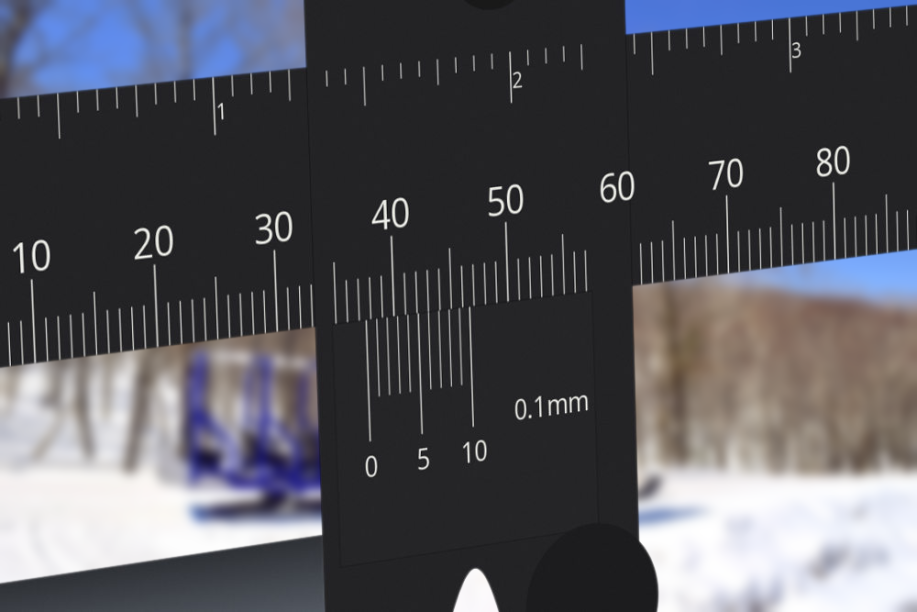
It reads 37.6 mm
